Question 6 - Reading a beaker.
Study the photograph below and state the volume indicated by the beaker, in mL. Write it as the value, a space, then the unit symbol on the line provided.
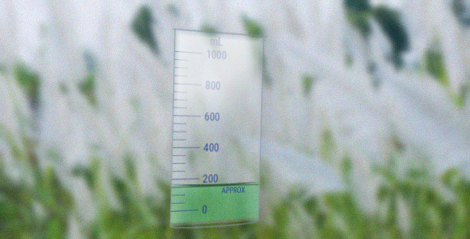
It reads 150 mL
